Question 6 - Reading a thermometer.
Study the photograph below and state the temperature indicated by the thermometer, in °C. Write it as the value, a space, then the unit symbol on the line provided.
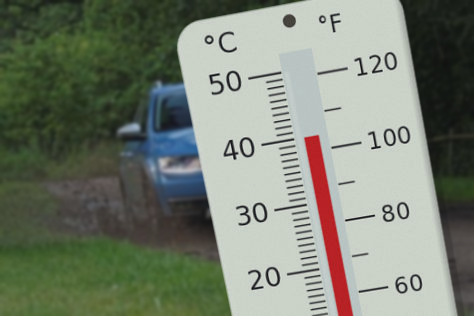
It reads 40 °C
